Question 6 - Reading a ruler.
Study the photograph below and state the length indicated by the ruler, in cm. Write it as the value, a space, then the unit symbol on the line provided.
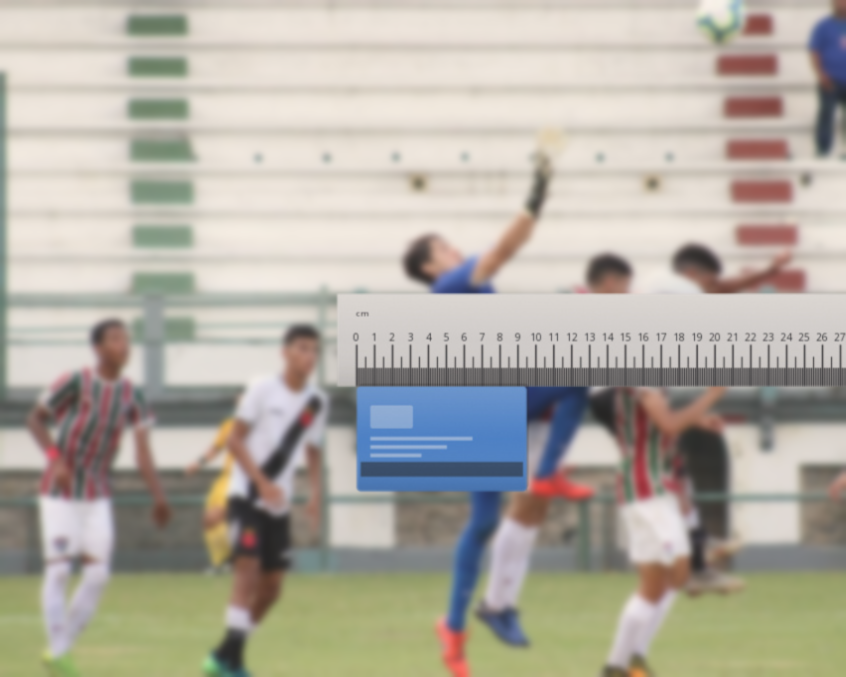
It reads 9.5 cm
